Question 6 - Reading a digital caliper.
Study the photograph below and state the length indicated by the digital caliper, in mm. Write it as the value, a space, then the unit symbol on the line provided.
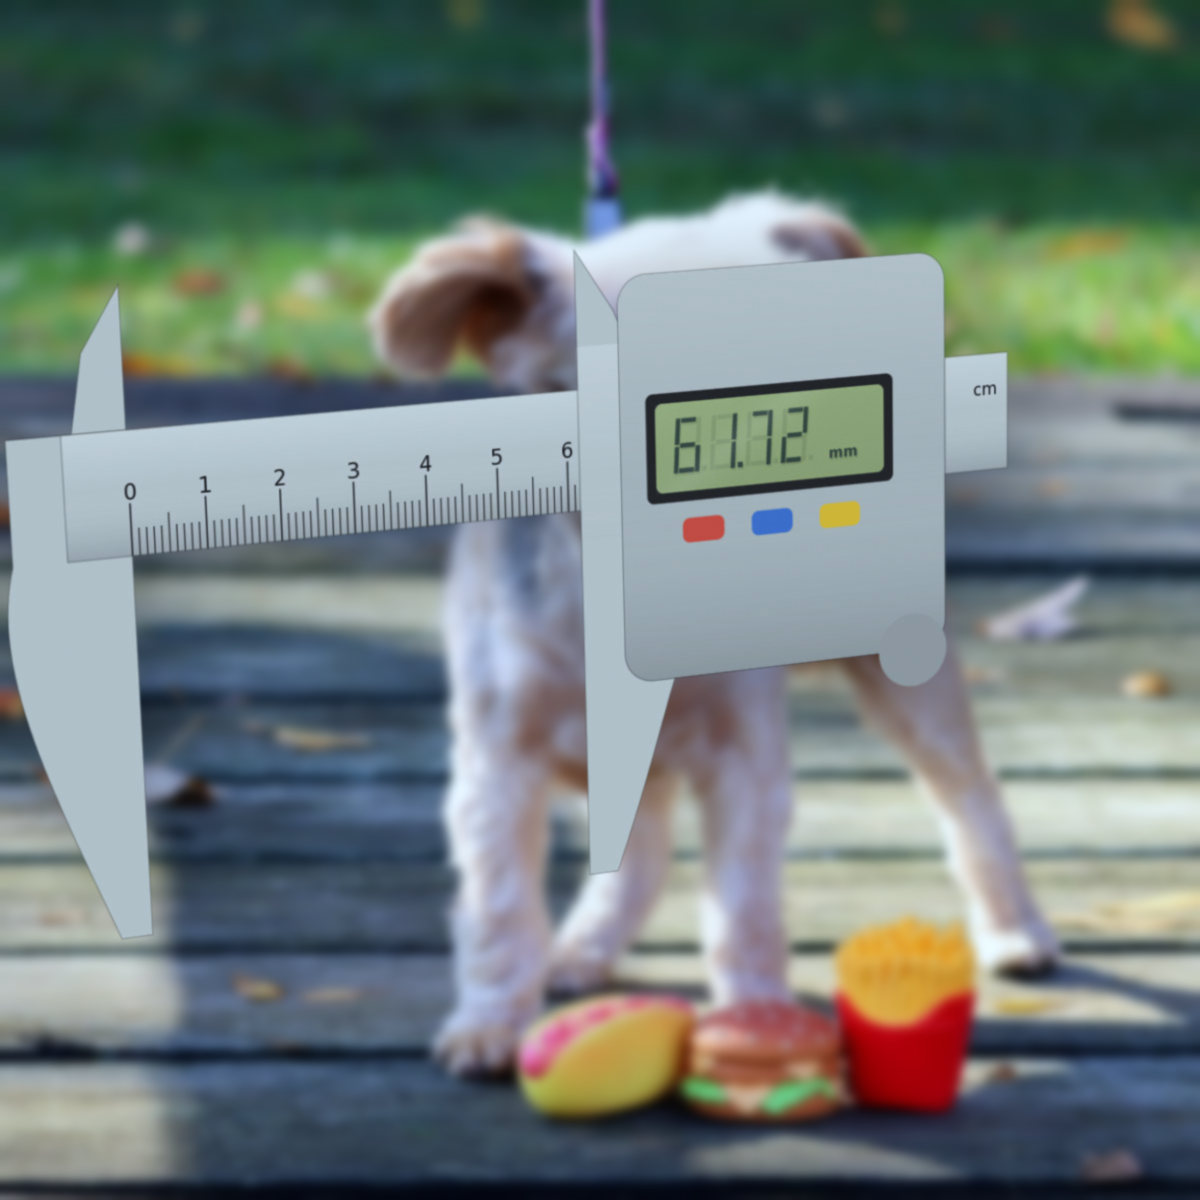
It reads 61.72 mm
